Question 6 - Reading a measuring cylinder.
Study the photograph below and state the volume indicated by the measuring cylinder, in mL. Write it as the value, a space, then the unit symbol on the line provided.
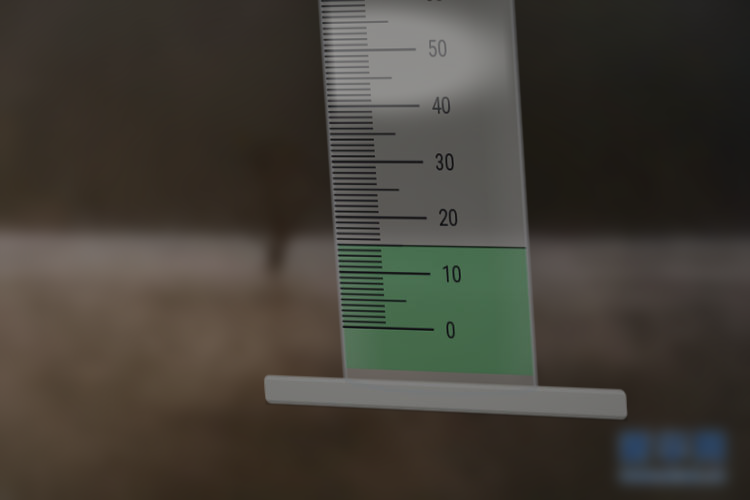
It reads 15 mL
